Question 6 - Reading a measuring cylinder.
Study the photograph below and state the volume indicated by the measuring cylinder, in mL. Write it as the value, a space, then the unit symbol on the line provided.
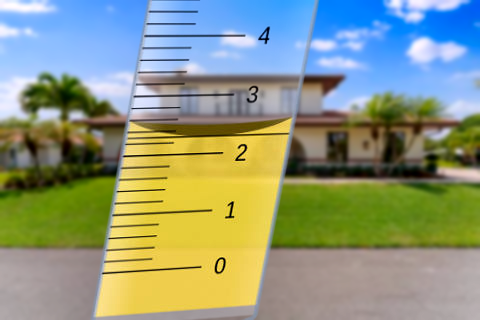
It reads 2.3 mL
